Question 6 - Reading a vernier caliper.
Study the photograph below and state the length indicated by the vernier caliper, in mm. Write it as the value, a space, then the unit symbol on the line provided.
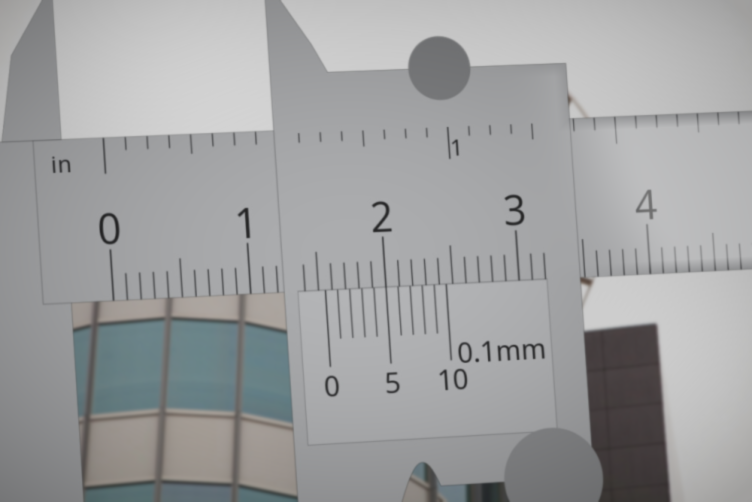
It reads 15.5 mm
